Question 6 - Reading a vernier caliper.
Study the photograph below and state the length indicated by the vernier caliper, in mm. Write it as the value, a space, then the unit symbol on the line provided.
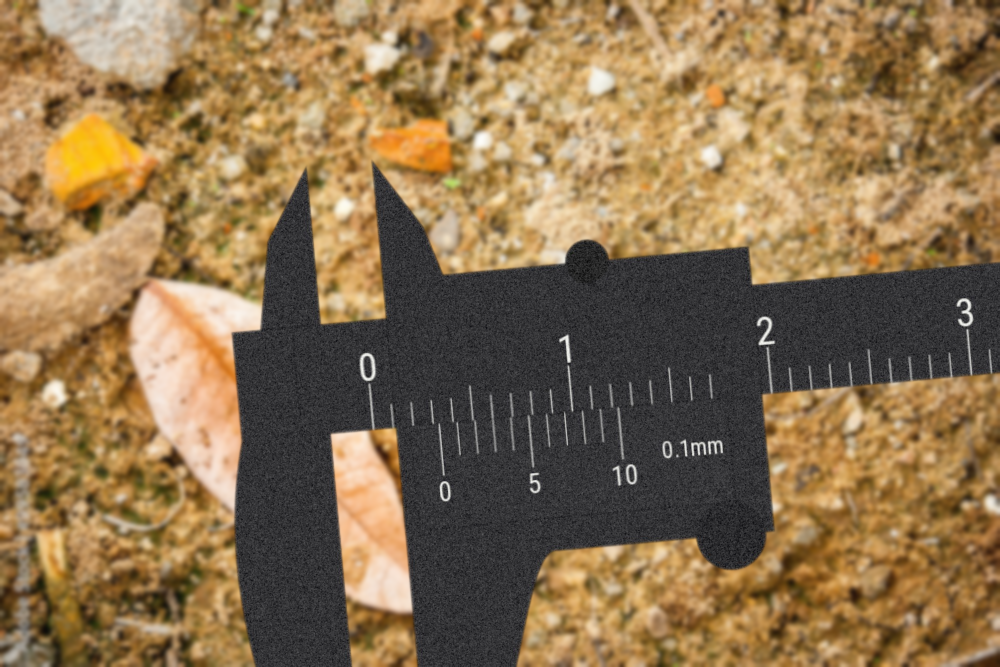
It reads 3.3 mm
